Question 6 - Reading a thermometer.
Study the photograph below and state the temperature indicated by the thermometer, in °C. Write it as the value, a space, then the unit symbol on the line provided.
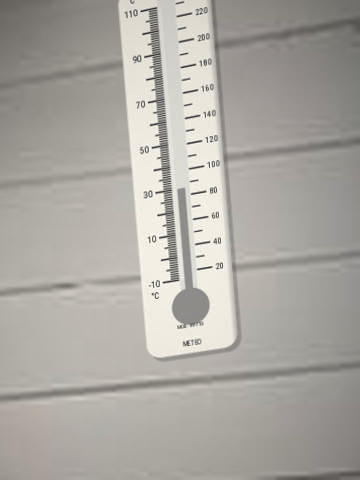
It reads 30 °C
